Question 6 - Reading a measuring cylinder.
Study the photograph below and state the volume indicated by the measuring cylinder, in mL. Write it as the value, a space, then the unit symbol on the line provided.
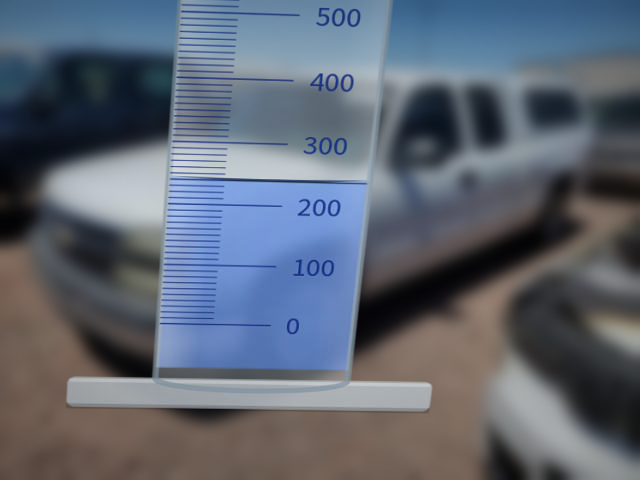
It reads 240 mL
